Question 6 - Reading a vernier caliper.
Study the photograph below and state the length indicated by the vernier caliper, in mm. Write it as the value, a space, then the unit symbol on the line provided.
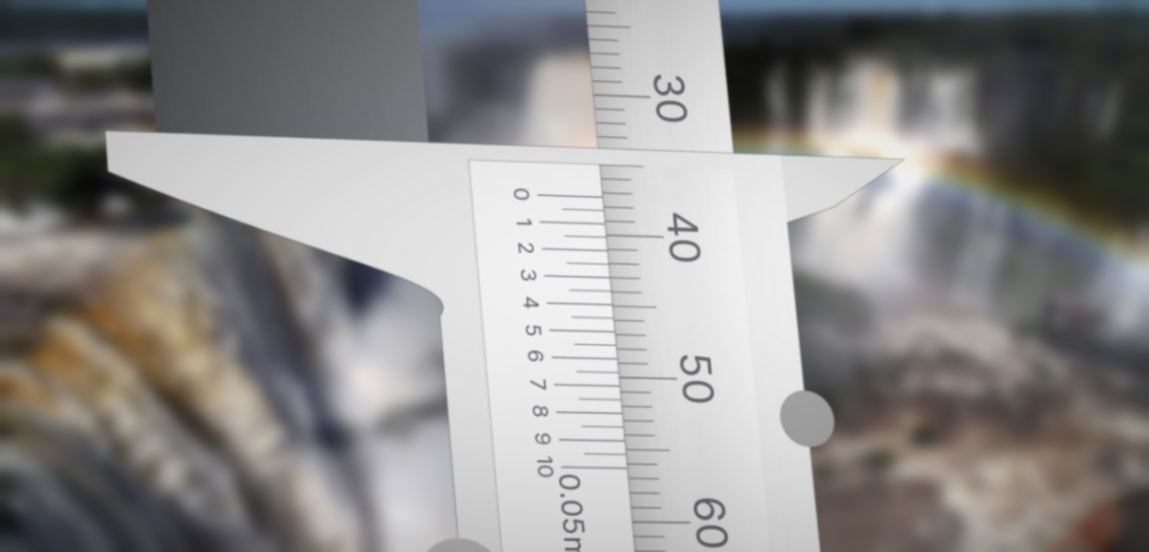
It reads 37.3 mm
